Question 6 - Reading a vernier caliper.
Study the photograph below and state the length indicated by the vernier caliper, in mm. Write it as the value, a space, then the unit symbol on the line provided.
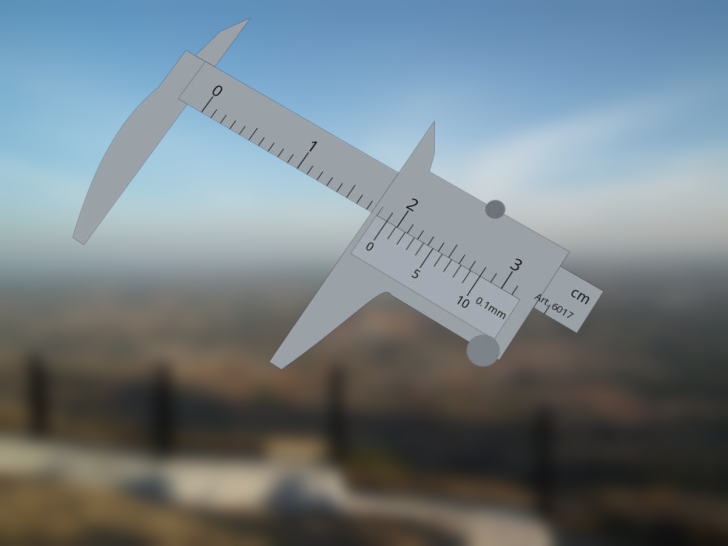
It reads 19.0 mm
